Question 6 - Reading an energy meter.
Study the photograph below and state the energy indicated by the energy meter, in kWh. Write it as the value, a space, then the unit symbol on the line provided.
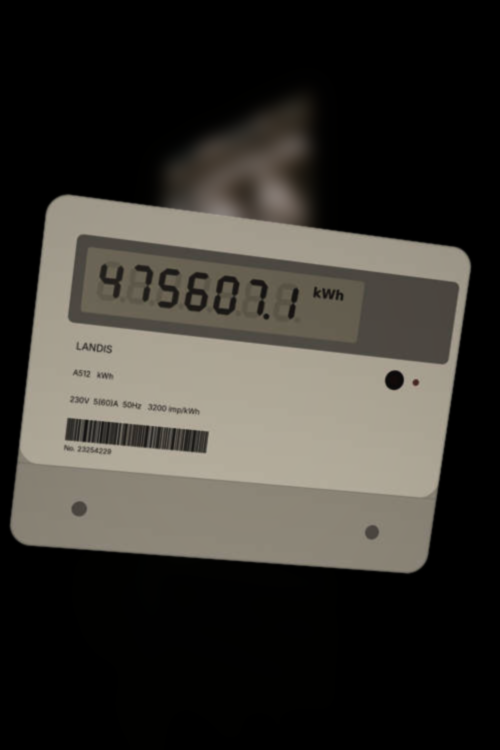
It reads 475607.1 kWh
